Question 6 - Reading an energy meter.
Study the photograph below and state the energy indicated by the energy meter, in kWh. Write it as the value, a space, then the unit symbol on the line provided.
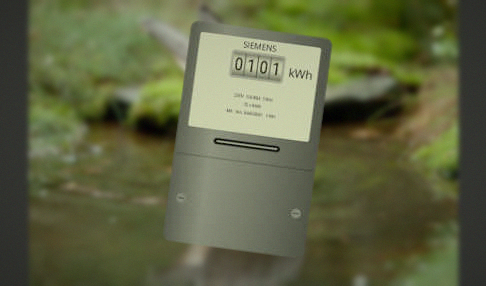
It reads 101 kWh
